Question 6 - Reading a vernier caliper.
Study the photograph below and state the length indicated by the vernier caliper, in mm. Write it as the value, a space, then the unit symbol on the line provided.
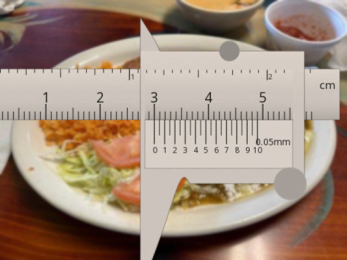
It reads 30.0 mm
